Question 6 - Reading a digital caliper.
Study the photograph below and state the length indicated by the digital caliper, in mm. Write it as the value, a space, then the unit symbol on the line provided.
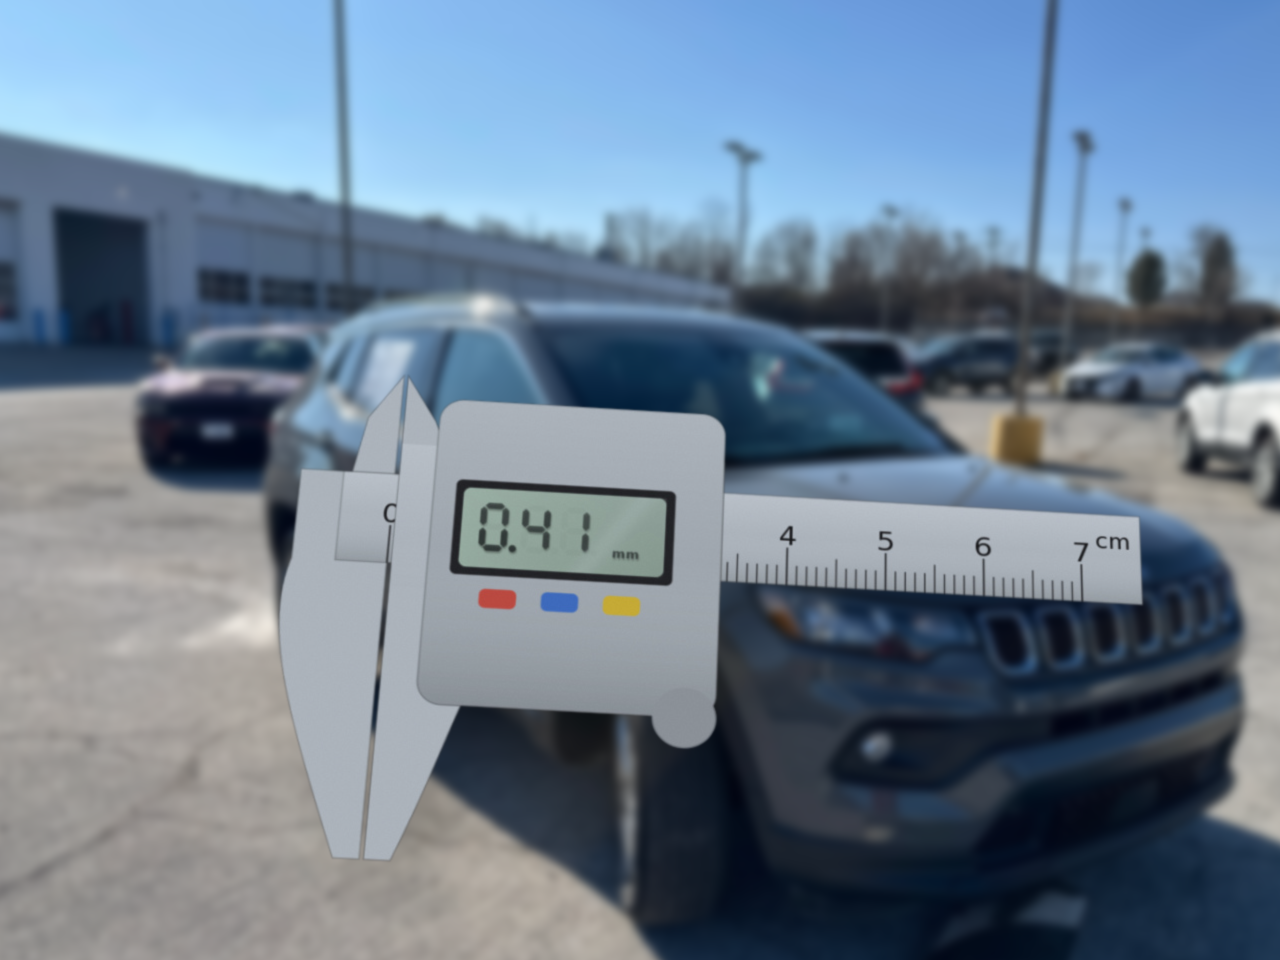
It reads 0.41 mm
